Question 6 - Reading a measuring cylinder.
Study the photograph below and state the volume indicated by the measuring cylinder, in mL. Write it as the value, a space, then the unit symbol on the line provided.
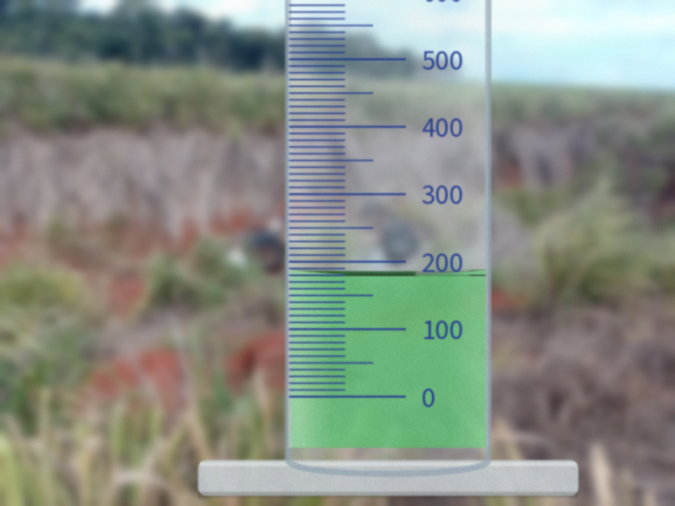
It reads 180 mL
